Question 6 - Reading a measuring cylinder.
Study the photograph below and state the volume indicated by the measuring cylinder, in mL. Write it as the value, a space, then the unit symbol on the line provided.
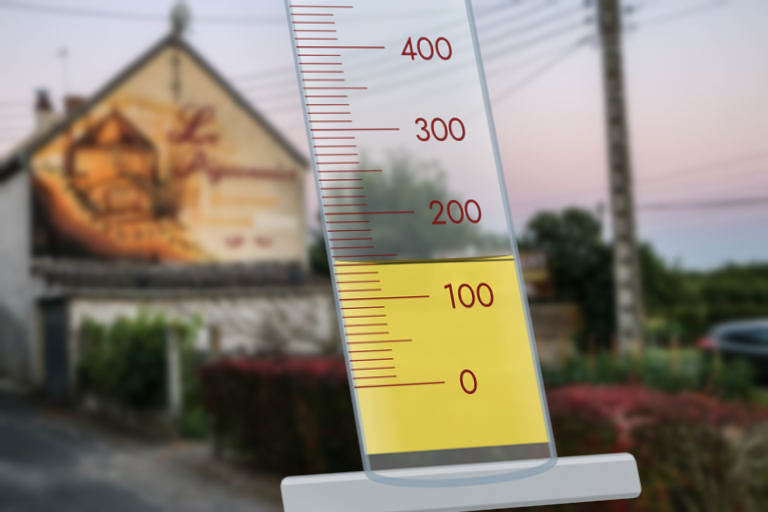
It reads 140 mL
